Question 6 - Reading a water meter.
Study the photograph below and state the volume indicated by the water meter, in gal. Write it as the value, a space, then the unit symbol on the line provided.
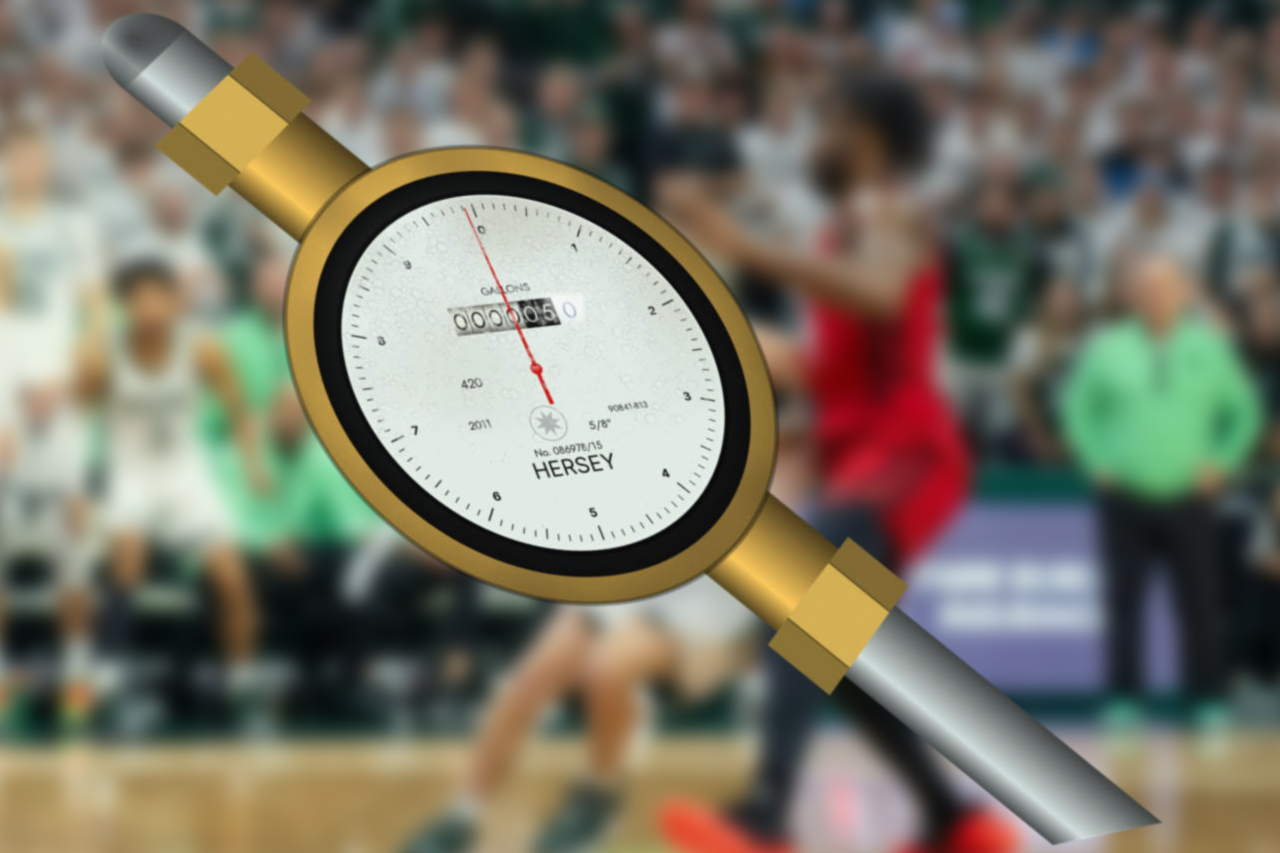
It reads 49.9 gal
